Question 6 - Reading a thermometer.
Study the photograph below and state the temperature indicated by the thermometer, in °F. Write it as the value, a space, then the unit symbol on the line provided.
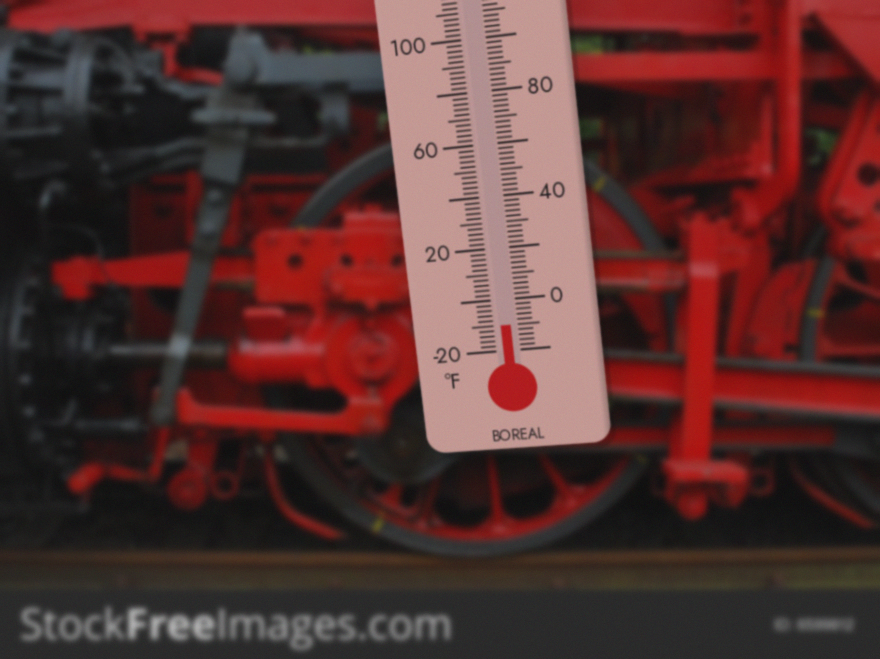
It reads -10 °F
